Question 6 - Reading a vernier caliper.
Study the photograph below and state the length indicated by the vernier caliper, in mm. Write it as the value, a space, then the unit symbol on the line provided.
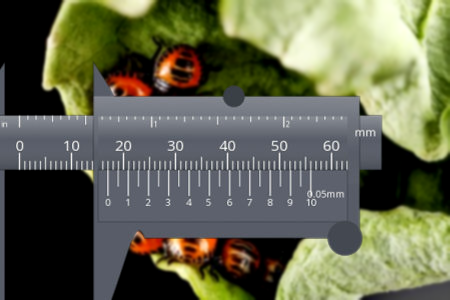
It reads 17.0 mm
